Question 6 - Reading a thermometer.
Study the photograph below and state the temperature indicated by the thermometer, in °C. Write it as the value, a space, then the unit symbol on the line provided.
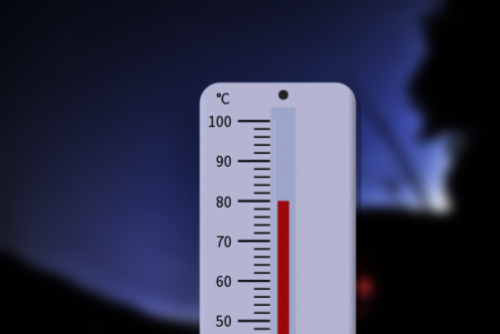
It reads 80 °C
